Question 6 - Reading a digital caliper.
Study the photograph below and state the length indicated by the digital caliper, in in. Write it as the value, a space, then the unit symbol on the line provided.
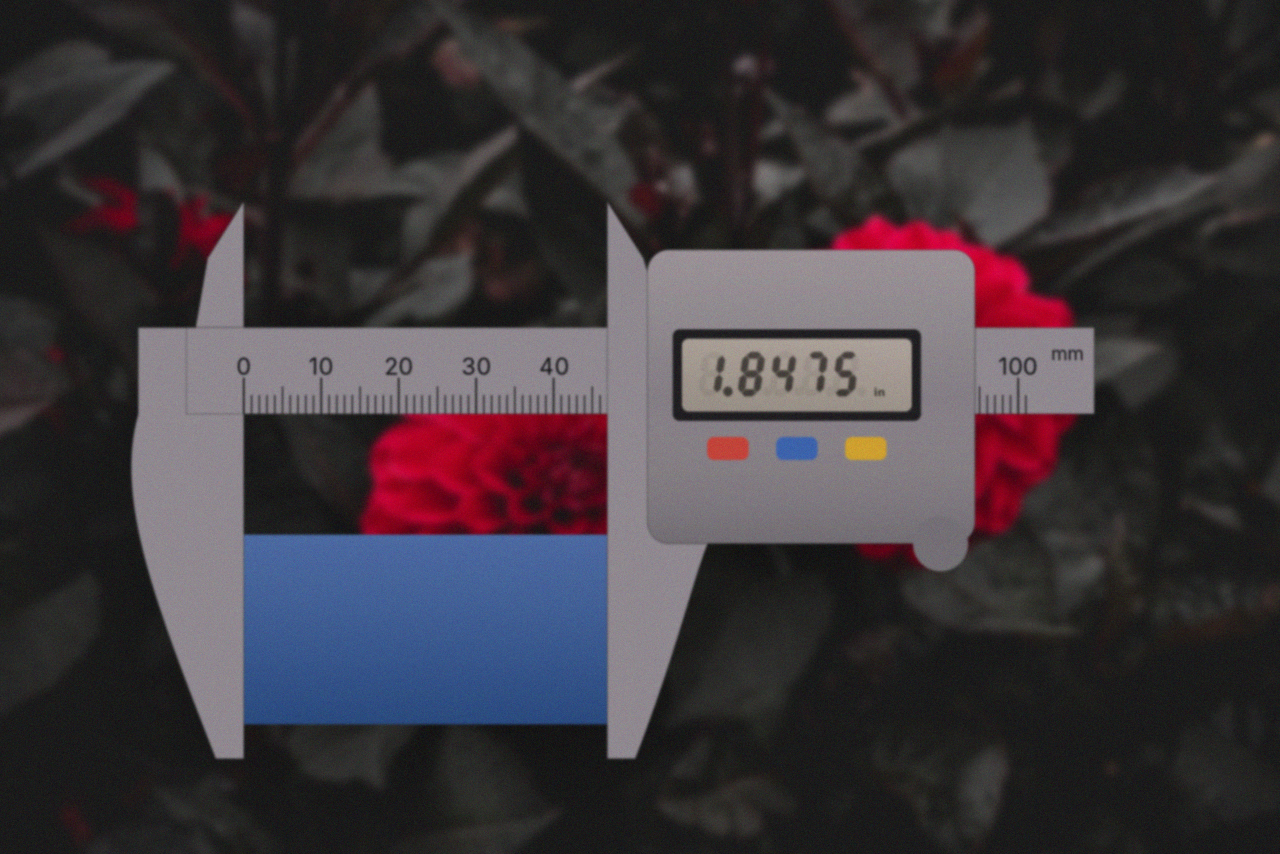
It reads 1.8475 in
